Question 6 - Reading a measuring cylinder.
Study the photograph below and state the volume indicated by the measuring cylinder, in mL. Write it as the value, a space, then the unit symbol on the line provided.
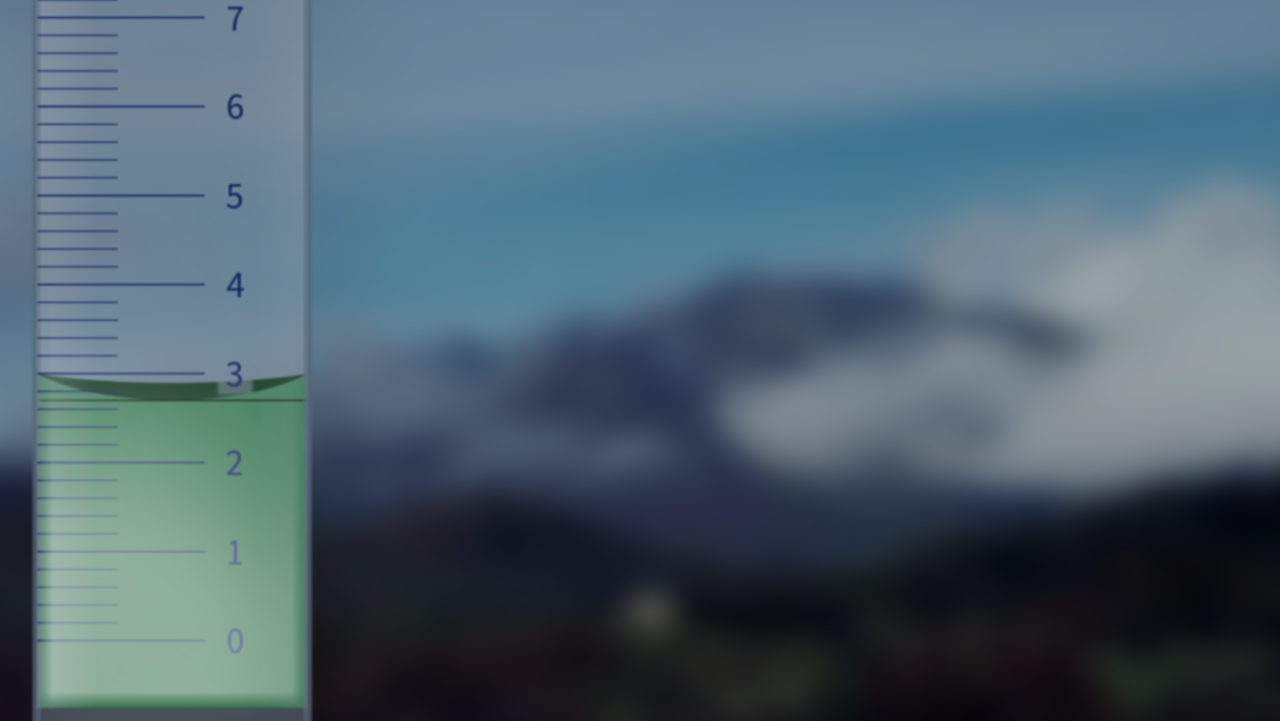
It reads 2.7 mL
